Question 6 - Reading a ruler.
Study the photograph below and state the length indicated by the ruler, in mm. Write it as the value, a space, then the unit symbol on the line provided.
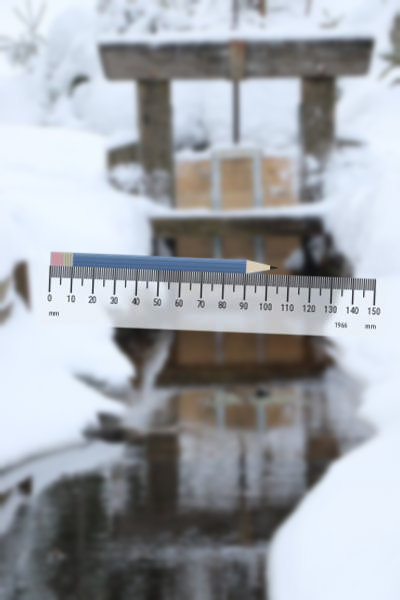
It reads 105 mm
